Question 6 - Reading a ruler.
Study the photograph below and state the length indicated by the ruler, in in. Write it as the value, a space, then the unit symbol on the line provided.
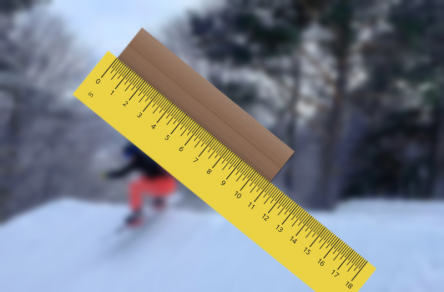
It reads 11 in
